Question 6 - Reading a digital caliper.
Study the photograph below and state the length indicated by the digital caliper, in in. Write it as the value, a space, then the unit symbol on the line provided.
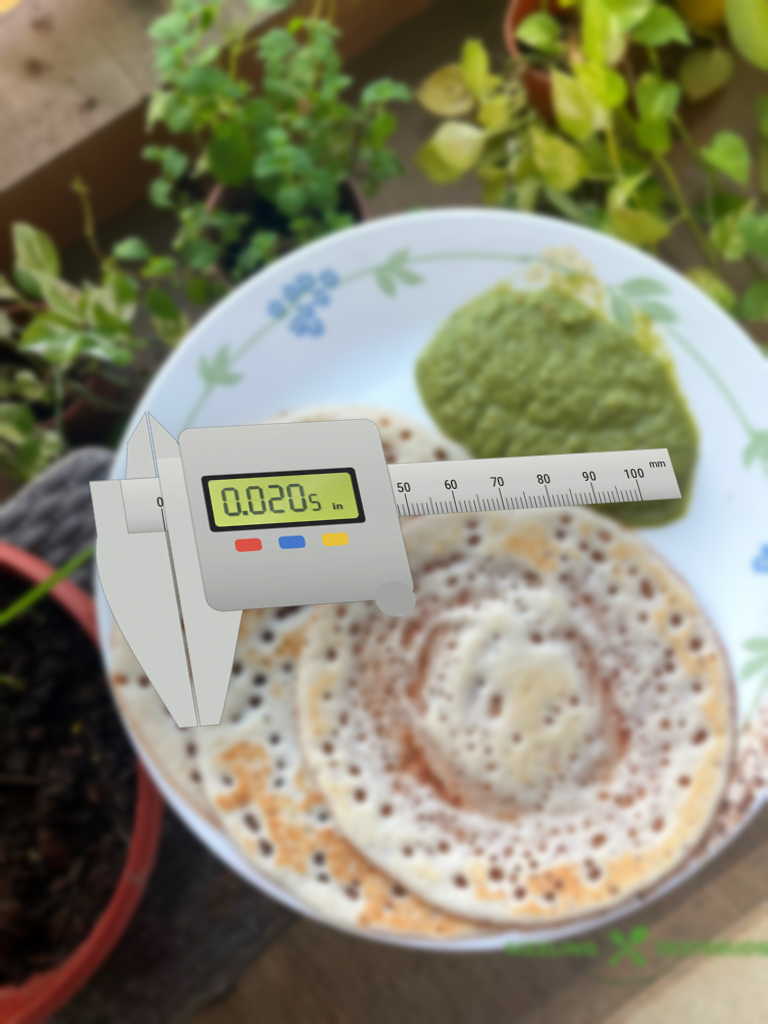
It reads 0.0205 in
